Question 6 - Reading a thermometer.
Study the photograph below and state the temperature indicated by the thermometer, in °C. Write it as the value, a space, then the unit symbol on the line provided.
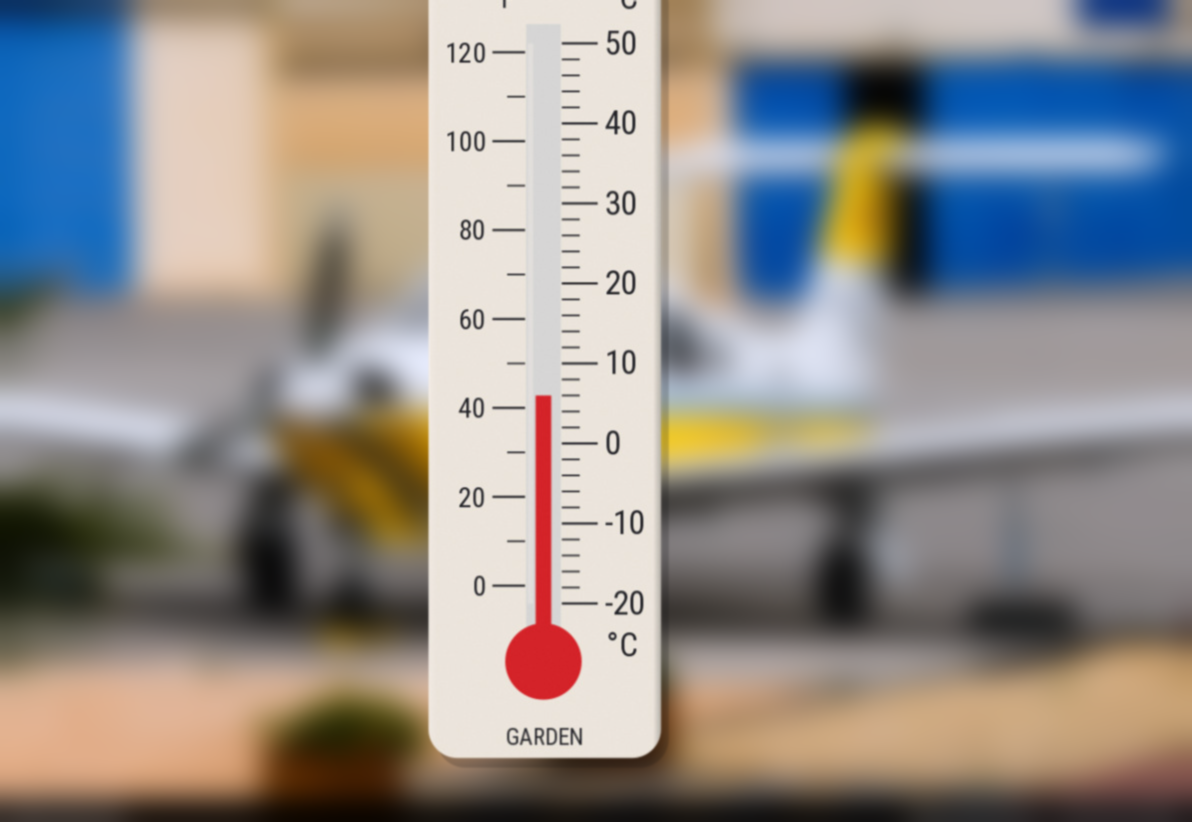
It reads 6 °C
